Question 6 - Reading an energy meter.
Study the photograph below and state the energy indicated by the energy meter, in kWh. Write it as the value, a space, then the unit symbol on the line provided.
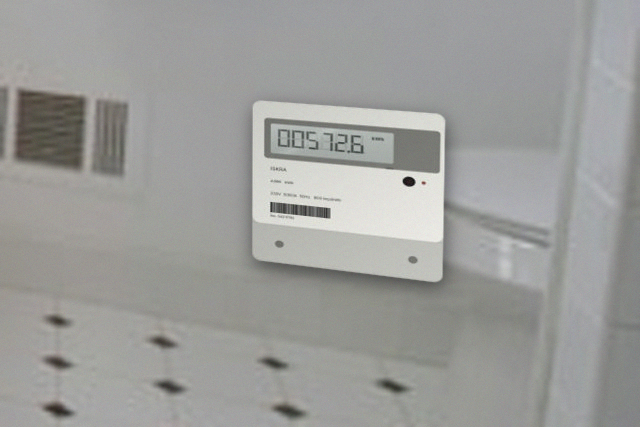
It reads 572.6 kWh
